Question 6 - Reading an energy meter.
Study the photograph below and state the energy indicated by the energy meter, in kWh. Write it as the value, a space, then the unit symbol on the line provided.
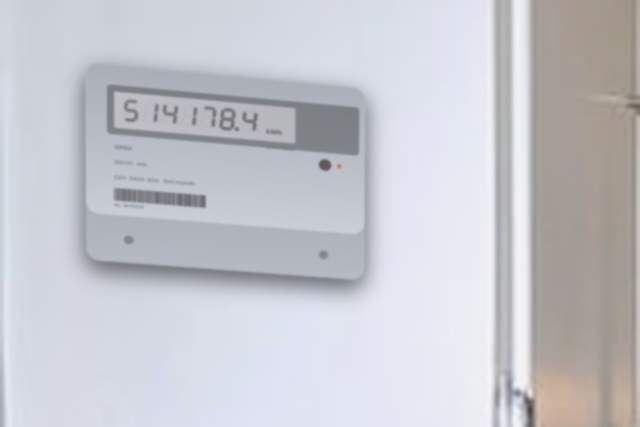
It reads 514178.4 kWh
